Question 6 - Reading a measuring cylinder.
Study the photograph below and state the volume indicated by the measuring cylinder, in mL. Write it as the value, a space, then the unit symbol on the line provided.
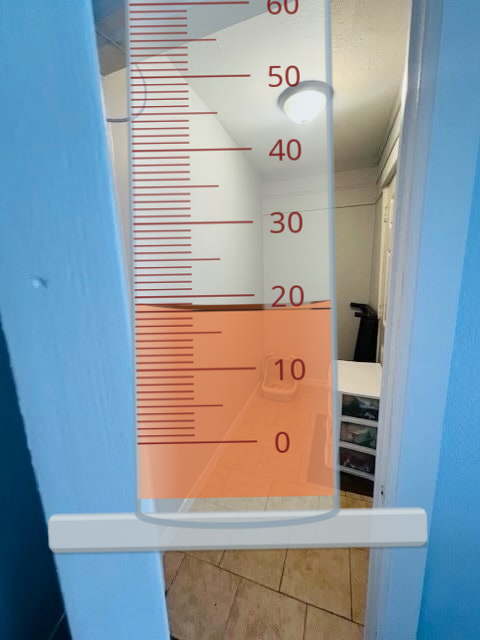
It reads 18 mL
